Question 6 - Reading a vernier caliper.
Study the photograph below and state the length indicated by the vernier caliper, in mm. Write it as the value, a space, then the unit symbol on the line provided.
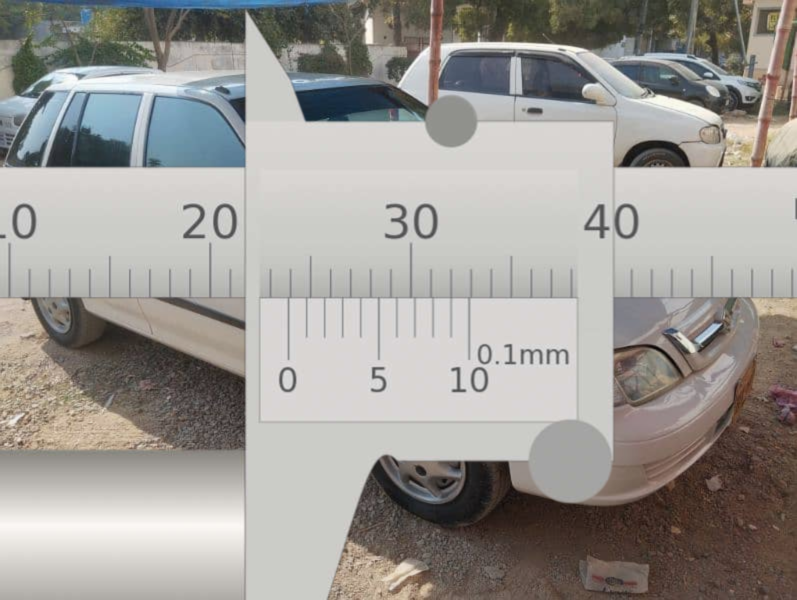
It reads 23.9 mm
